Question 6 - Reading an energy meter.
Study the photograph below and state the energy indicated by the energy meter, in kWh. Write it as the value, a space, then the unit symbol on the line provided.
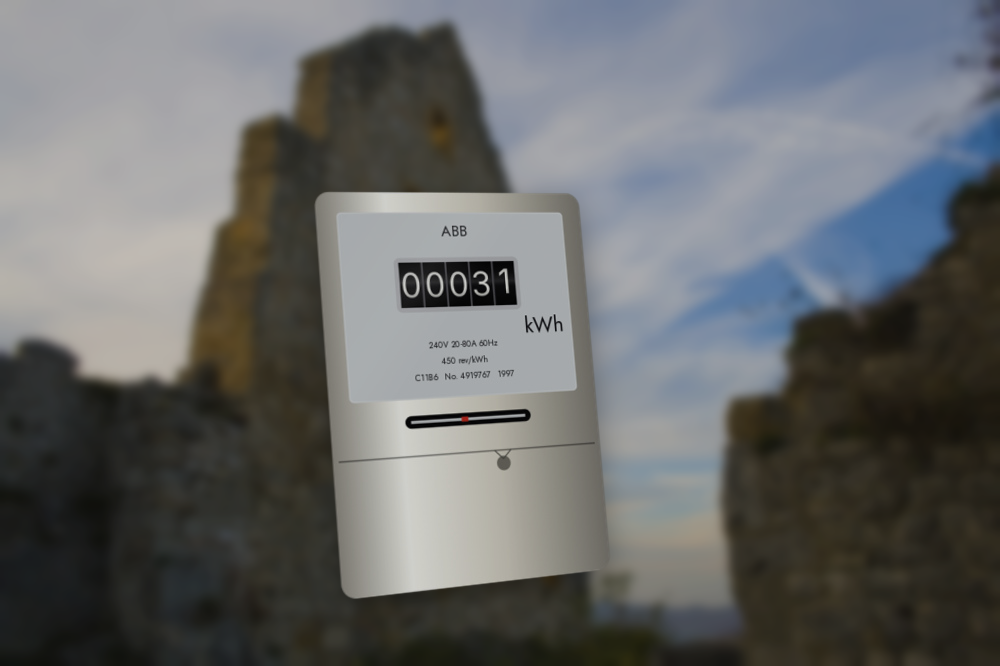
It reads 31 kWh
